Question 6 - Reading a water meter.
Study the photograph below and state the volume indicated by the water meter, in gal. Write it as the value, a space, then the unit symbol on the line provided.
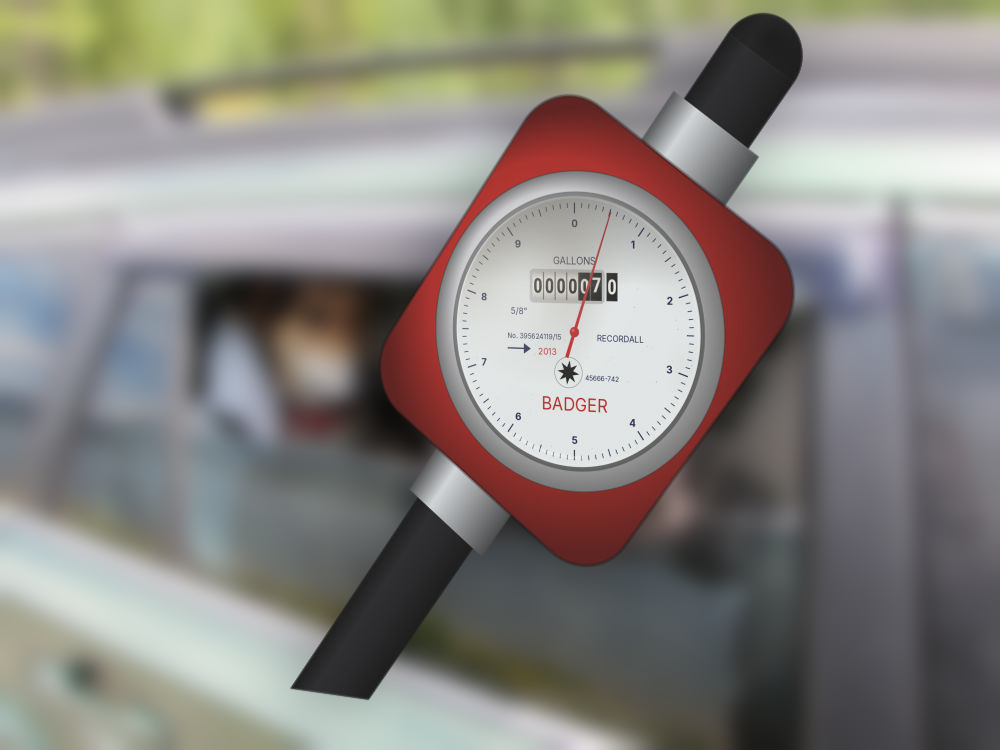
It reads 70.5 gal
